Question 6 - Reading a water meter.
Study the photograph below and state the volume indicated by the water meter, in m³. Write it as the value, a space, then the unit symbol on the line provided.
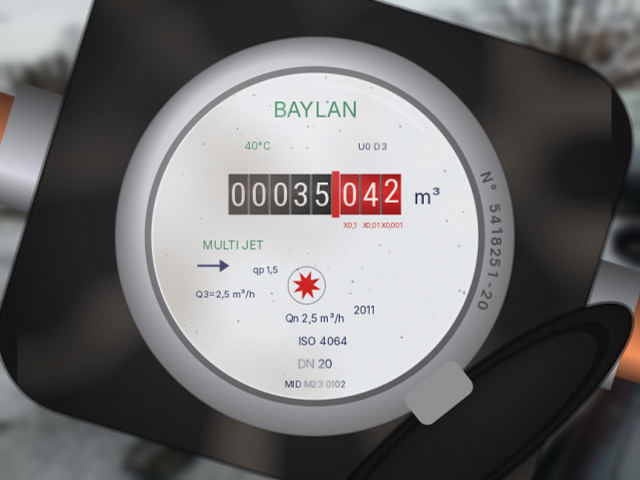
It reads 35.042 m³
